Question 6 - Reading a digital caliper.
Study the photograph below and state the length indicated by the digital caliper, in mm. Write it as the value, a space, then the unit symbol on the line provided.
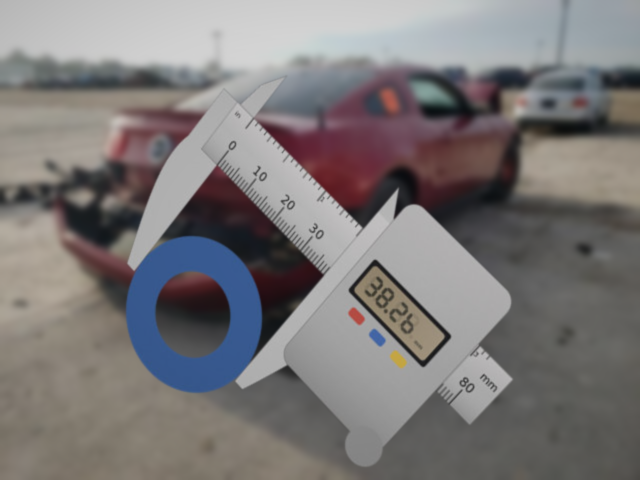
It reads 38.26 mm
